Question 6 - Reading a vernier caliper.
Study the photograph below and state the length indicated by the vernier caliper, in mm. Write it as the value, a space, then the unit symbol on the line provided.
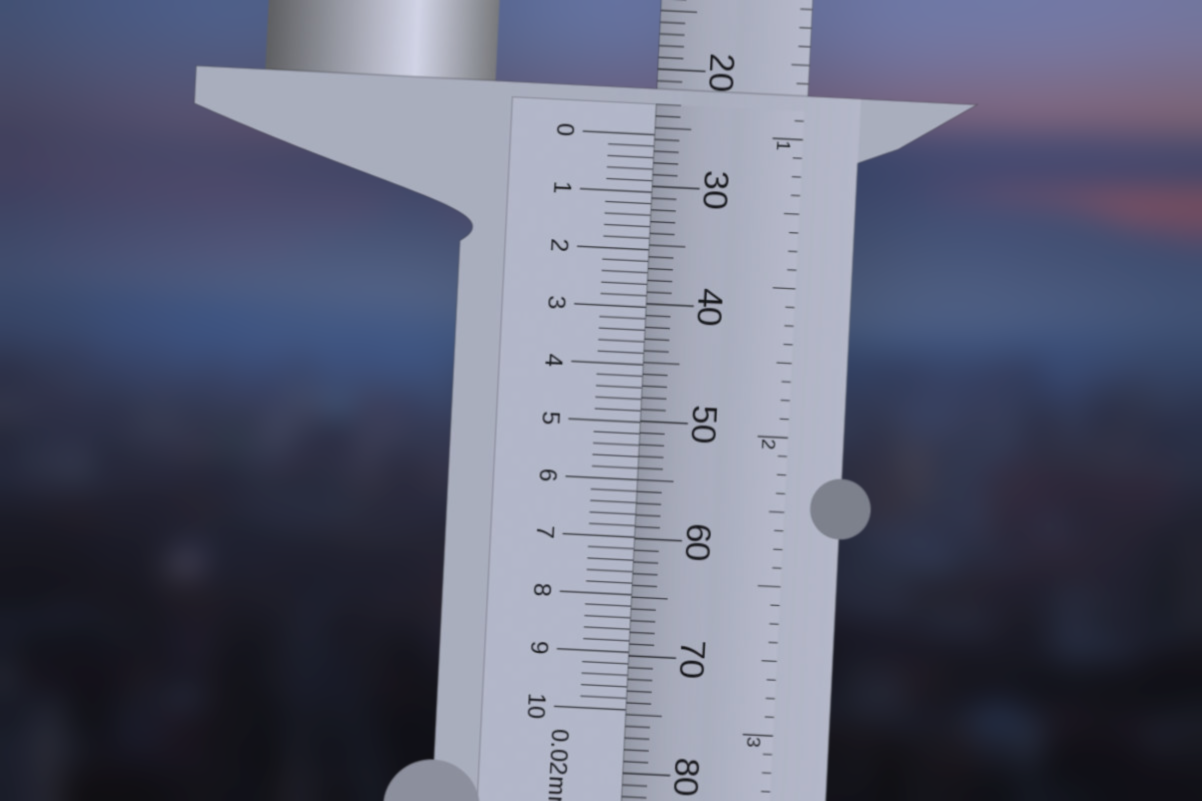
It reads 25.6 mm
